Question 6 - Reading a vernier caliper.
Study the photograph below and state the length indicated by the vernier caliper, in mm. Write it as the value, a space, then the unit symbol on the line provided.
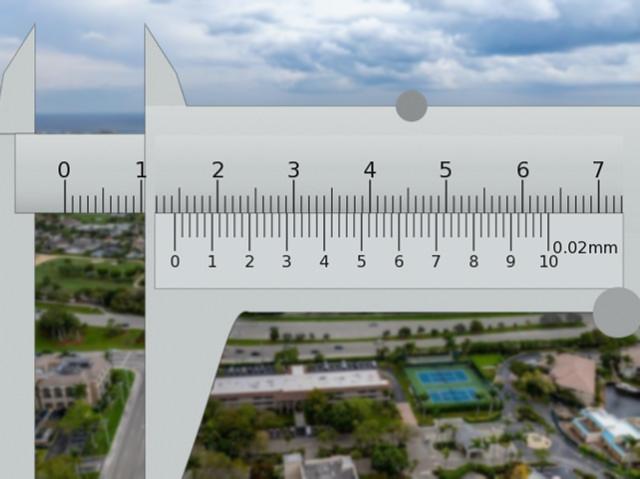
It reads 14.4 mm
